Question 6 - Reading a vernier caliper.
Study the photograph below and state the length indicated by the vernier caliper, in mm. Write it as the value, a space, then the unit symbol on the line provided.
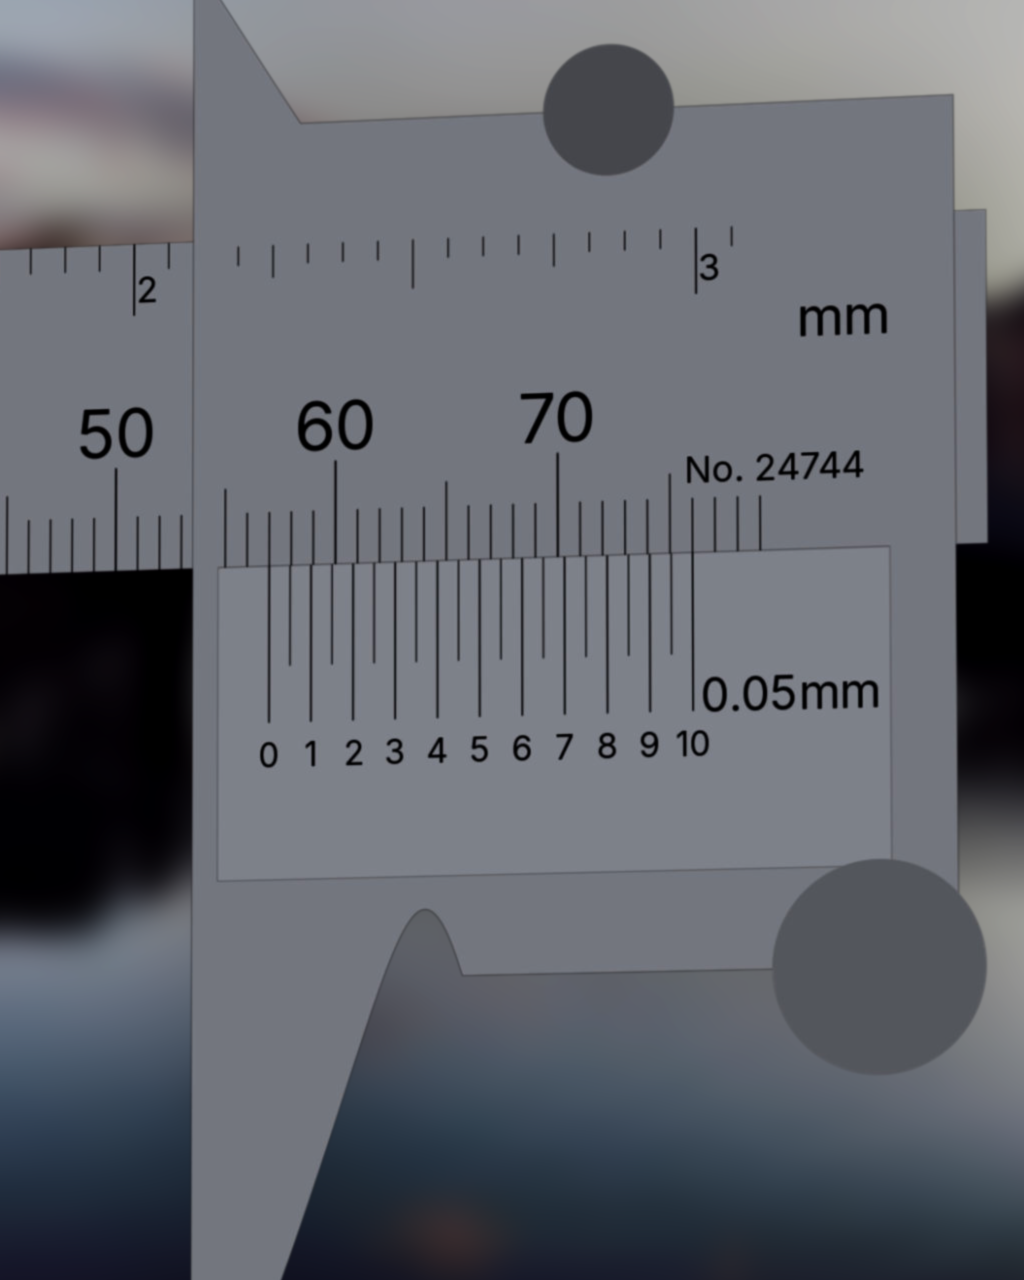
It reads 57.0 mm
